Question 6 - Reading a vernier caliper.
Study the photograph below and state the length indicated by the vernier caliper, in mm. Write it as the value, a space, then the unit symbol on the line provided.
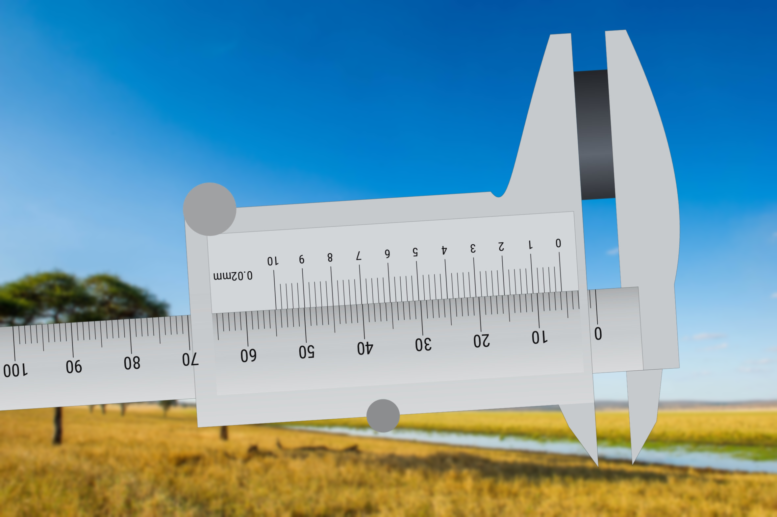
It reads 5.8 mm
